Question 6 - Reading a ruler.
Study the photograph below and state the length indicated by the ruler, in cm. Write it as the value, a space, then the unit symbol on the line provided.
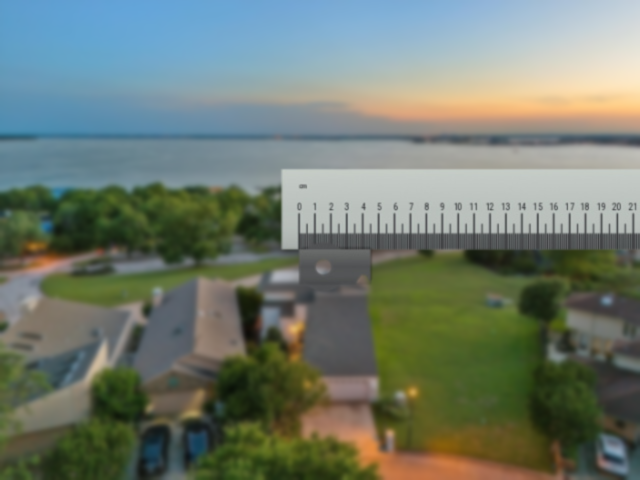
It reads 4.5 cm
